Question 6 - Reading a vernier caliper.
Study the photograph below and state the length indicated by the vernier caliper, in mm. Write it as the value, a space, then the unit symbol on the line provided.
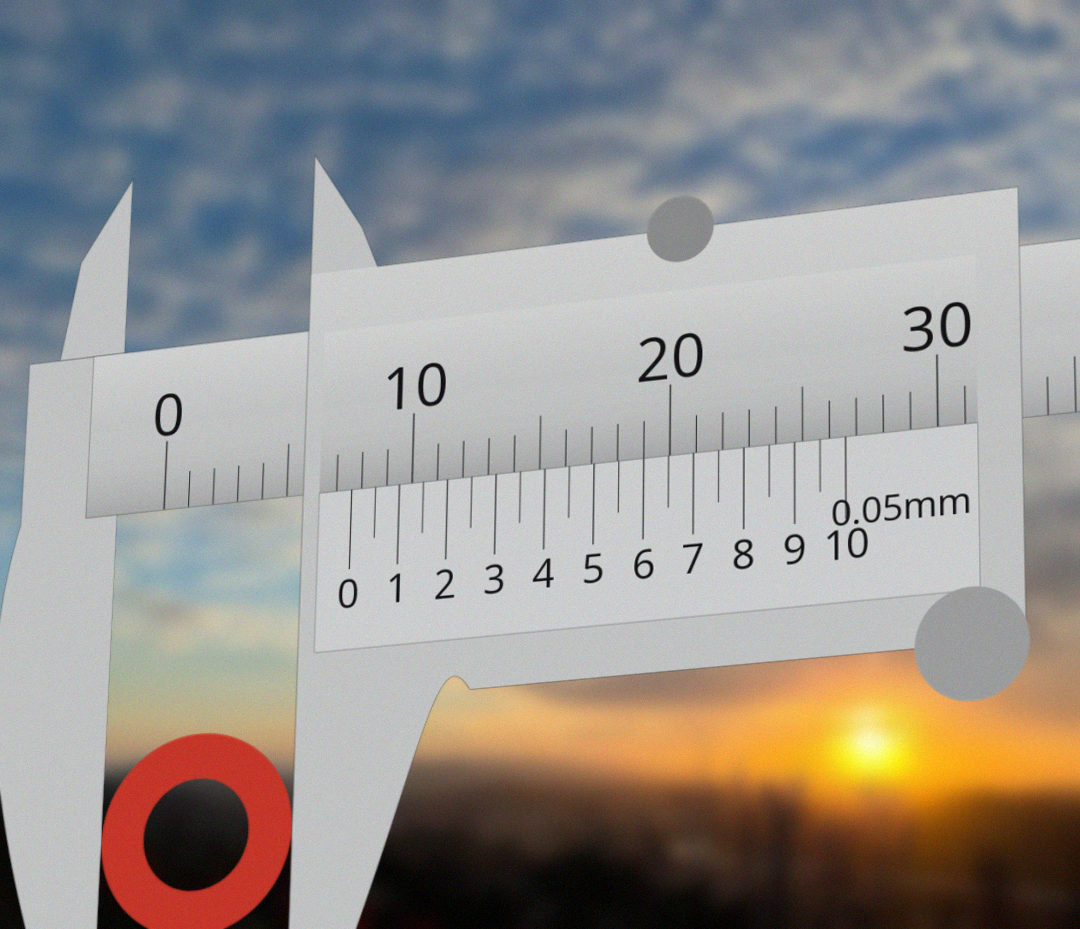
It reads 7.60 mm
